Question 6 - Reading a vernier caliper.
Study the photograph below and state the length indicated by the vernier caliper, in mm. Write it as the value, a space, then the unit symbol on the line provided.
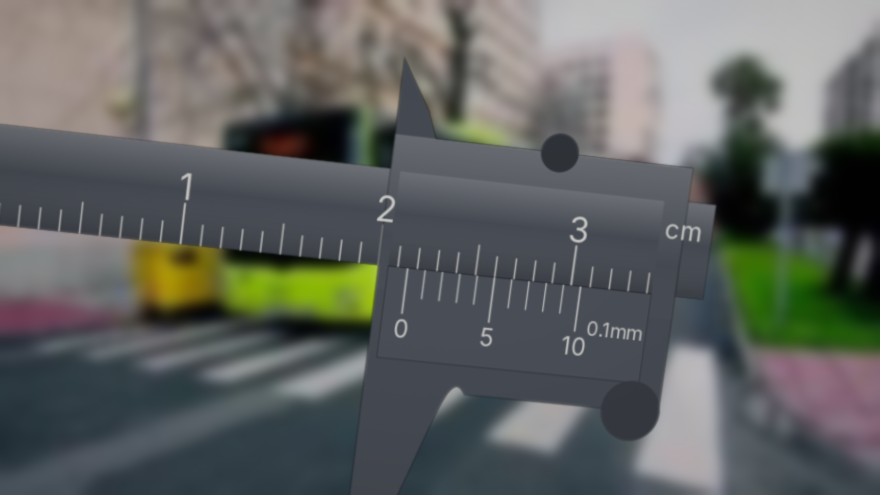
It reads 21.5 mm
